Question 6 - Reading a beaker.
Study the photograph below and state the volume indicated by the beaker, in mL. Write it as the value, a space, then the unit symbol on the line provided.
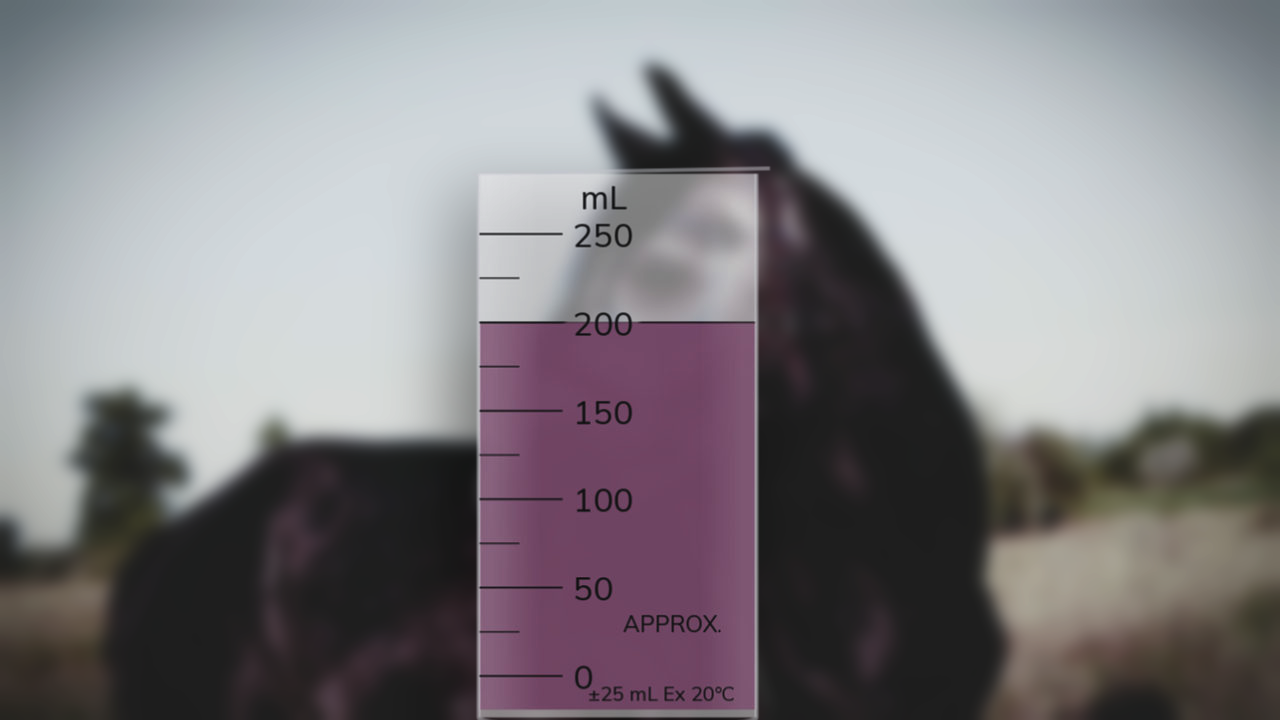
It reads 200 mL
